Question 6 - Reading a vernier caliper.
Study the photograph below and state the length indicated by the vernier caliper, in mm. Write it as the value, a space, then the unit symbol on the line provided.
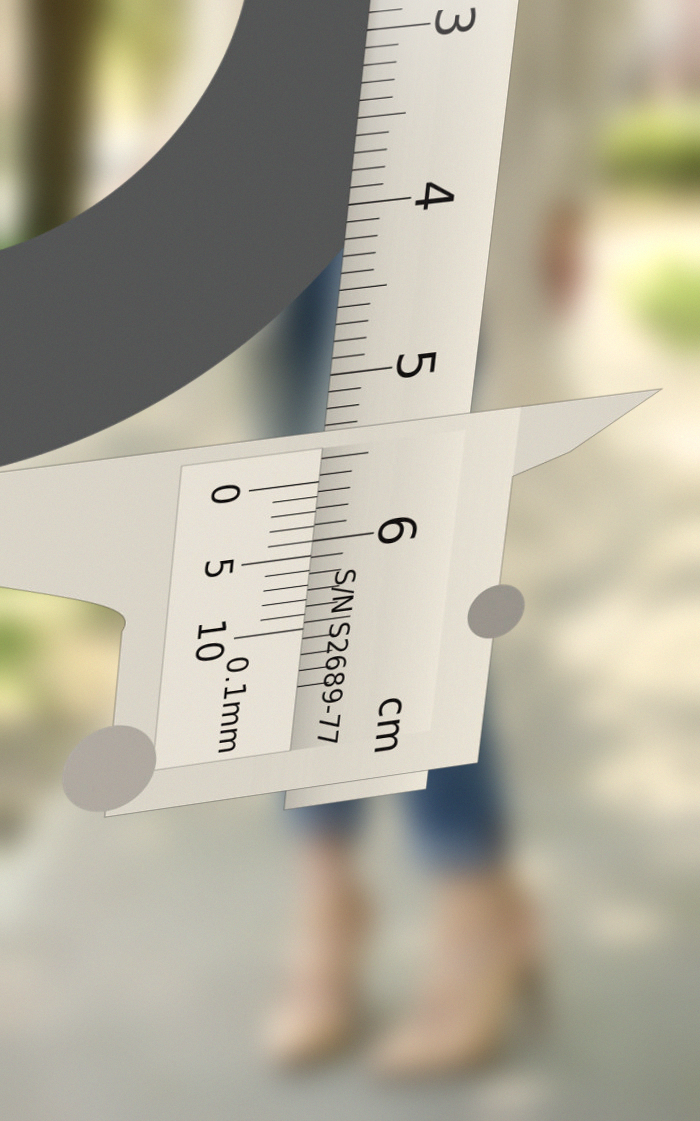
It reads 56.4 mm
